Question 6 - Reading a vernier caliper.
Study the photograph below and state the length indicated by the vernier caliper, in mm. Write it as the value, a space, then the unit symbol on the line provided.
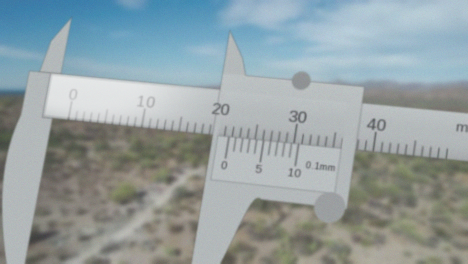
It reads 21.6 mm
